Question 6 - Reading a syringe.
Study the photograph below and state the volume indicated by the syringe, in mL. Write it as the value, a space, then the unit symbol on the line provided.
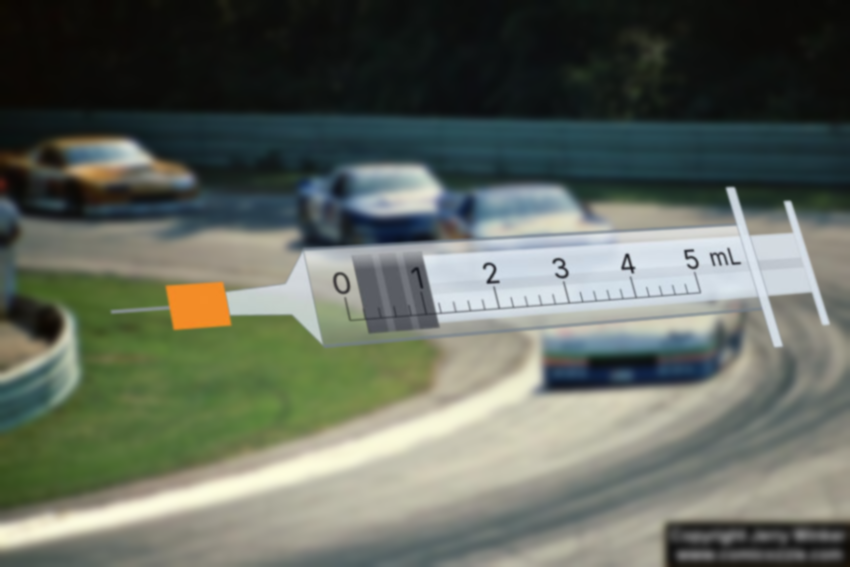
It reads 0.2 mL
